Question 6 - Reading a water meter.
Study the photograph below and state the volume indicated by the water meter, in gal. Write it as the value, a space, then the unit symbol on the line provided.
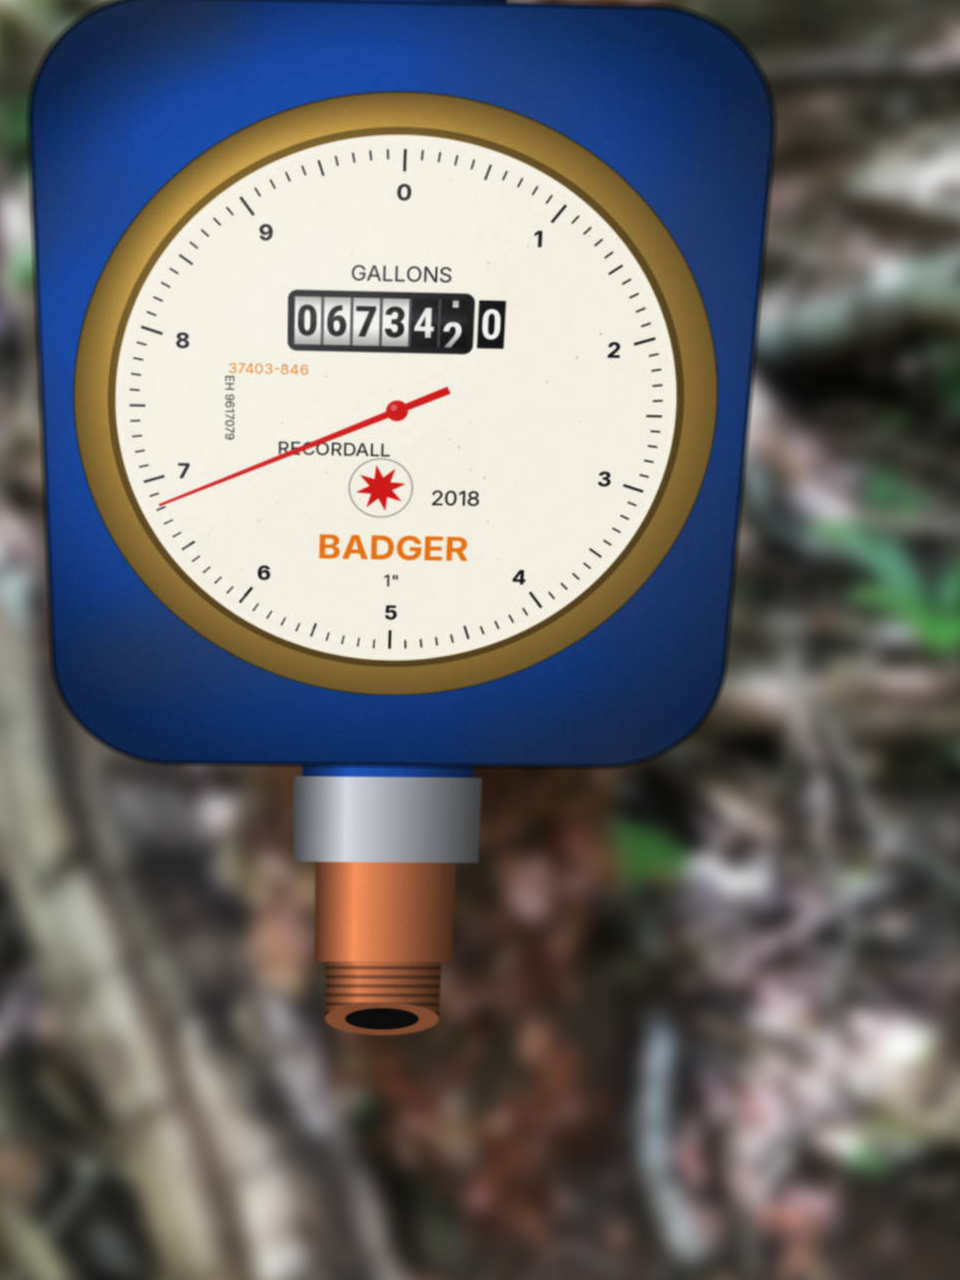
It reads 673416.8 gal
